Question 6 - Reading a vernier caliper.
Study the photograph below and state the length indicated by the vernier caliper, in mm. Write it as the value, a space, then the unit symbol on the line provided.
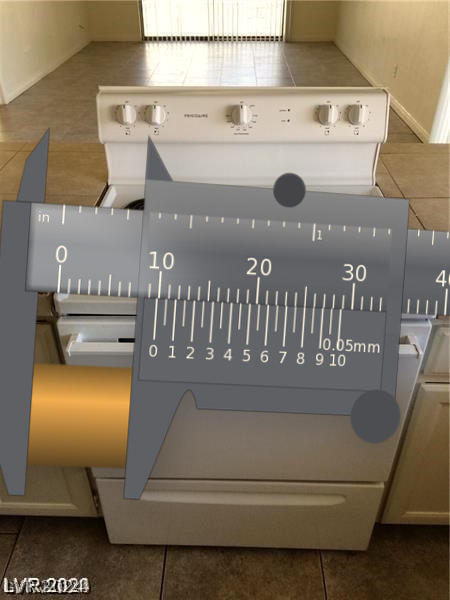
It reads 9.8 mm
